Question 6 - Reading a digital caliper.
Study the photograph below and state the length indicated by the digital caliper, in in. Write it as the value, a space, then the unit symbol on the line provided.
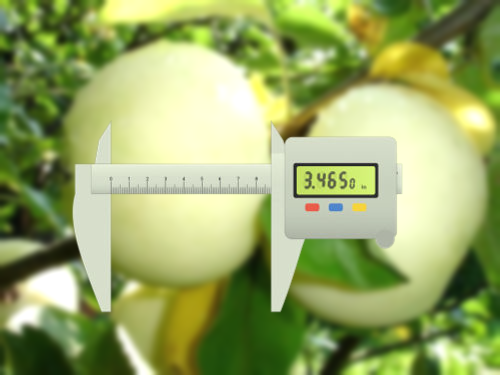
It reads 3.4650 in
